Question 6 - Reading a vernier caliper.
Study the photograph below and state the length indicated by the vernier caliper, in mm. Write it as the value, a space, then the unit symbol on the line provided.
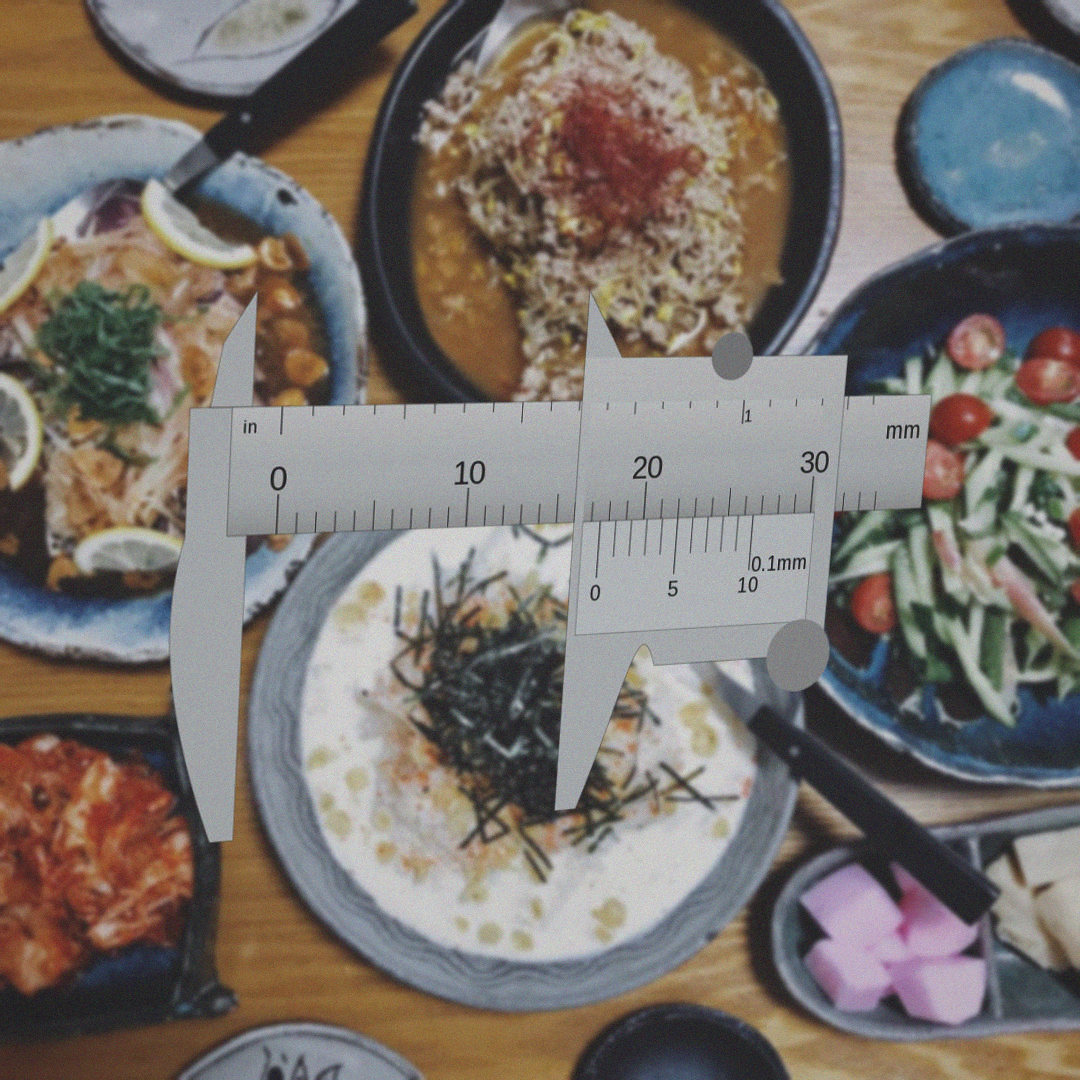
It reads 17.5 mm
